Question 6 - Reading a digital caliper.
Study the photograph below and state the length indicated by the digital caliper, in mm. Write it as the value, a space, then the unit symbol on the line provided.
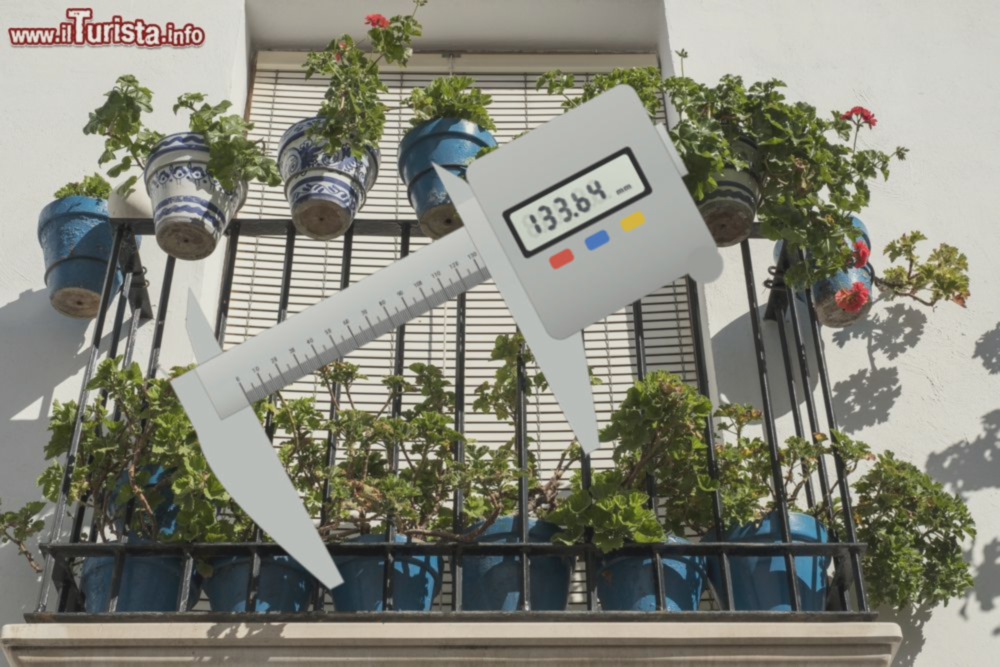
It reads 133.64 mm
